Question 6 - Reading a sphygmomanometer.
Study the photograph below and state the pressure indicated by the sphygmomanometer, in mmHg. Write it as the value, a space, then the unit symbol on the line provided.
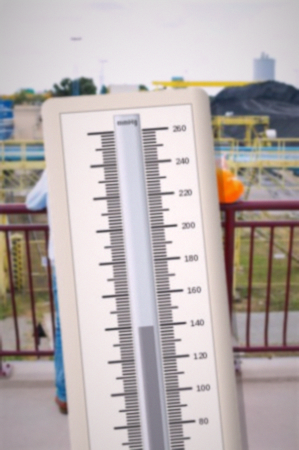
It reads 140 mmHg
